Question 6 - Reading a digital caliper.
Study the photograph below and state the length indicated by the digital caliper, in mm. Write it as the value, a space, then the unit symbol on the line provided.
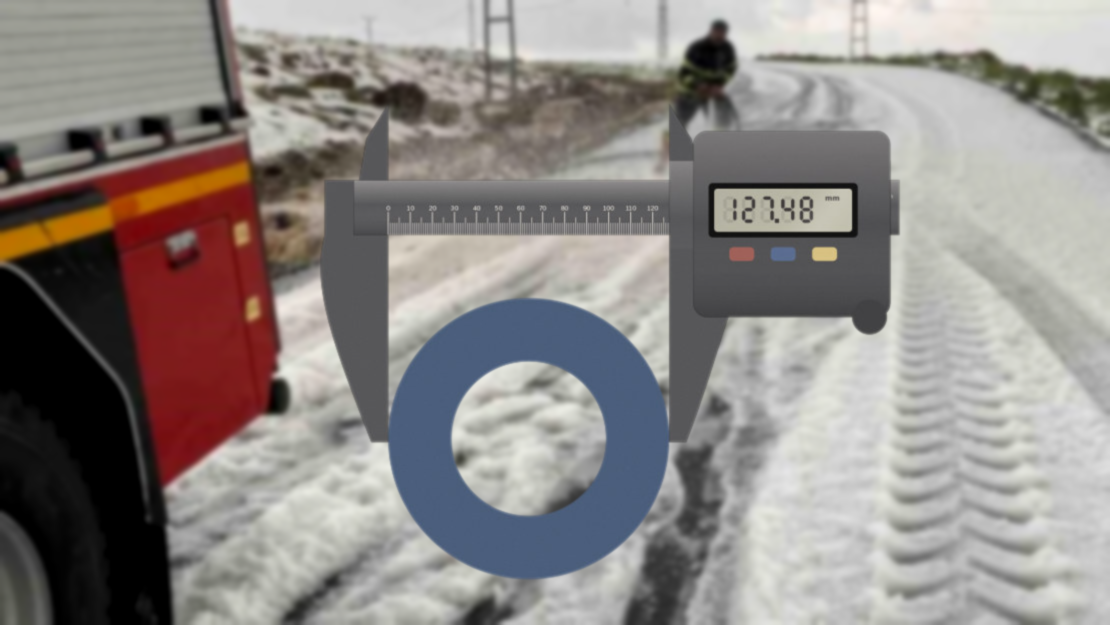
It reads 127.48 mm
